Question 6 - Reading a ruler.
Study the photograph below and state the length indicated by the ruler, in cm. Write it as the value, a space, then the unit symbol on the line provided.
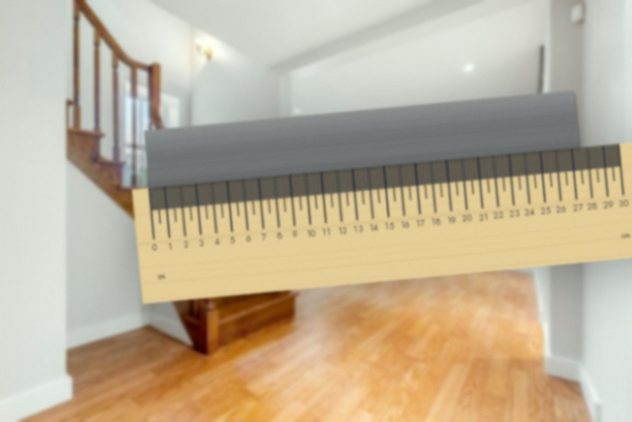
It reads 27.5 cm
